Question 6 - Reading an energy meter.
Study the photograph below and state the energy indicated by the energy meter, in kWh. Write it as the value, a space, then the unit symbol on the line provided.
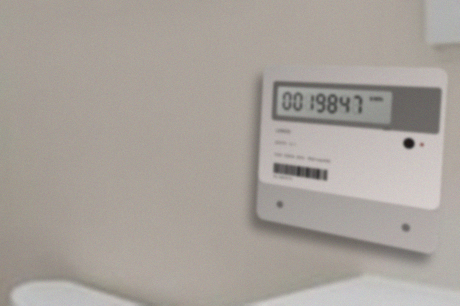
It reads 19847 kWh
